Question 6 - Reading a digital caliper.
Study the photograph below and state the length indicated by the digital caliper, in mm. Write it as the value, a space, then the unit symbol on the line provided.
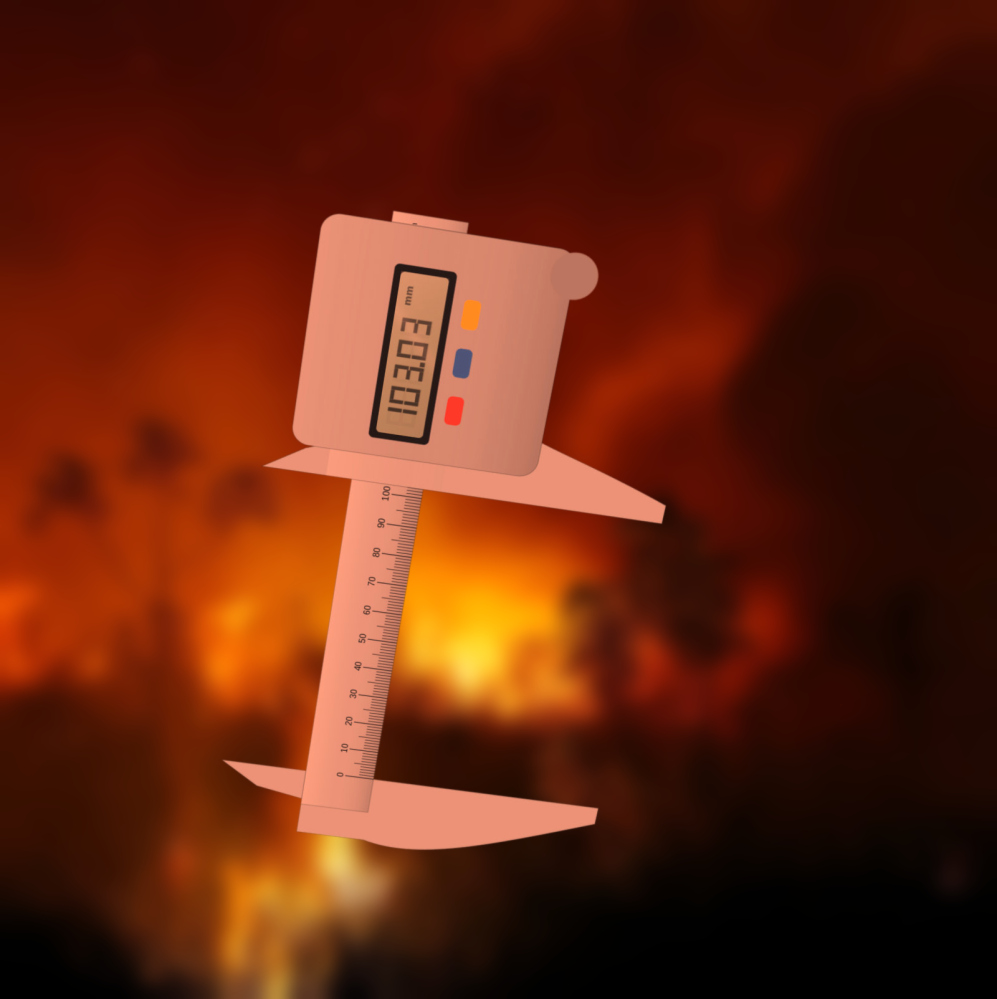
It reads 103.03 mm
